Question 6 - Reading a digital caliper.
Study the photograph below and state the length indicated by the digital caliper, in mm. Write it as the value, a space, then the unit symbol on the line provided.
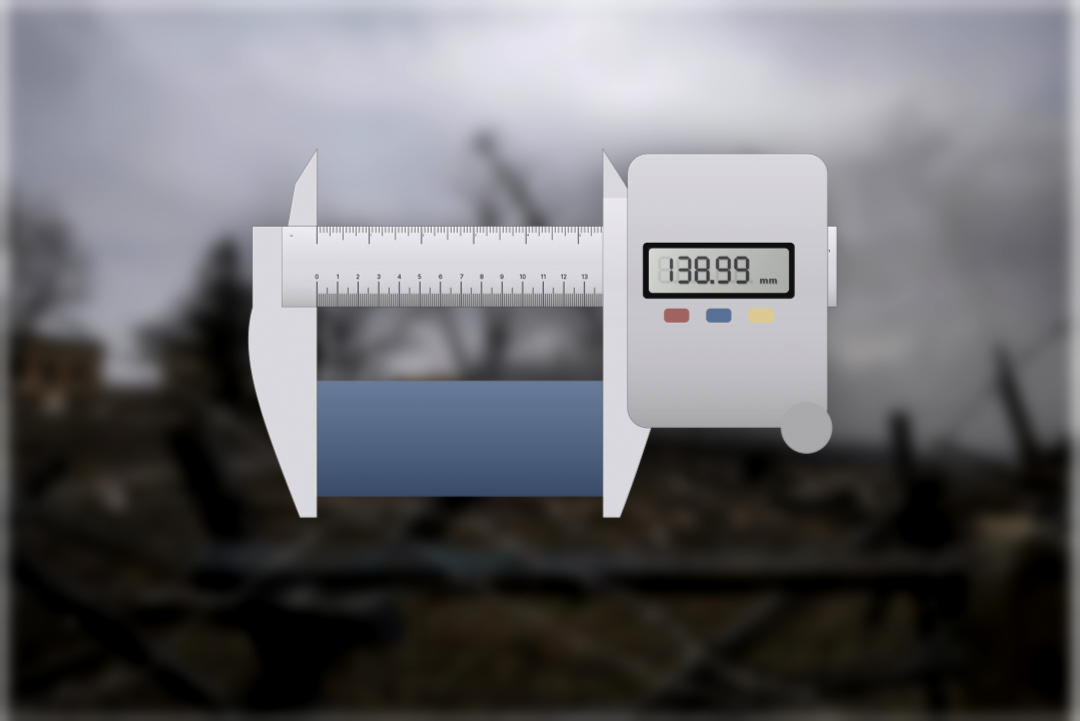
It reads 138.99 mm
